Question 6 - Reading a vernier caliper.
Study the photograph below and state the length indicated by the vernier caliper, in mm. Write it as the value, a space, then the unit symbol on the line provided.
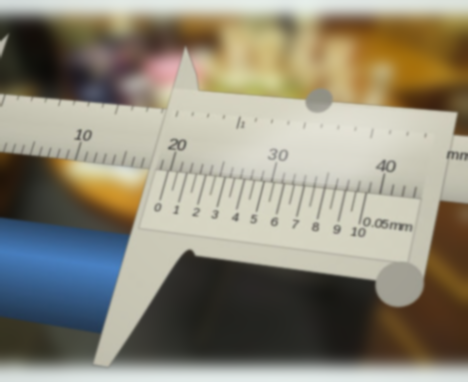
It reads 19.8 mm
